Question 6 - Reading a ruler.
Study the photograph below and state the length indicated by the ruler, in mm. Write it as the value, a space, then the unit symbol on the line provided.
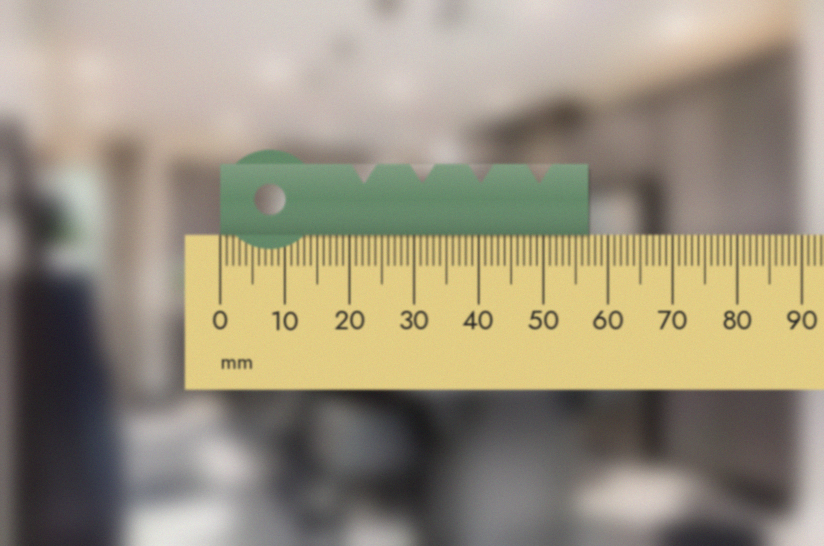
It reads 57 mm
